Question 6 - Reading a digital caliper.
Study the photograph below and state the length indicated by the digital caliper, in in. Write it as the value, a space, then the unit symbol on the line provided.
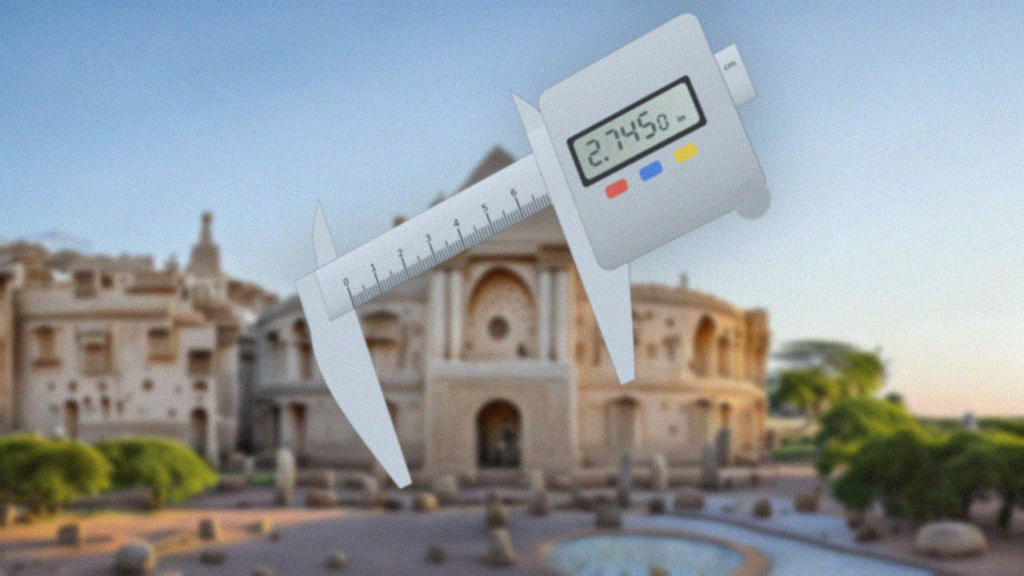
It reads 2.7450 in
